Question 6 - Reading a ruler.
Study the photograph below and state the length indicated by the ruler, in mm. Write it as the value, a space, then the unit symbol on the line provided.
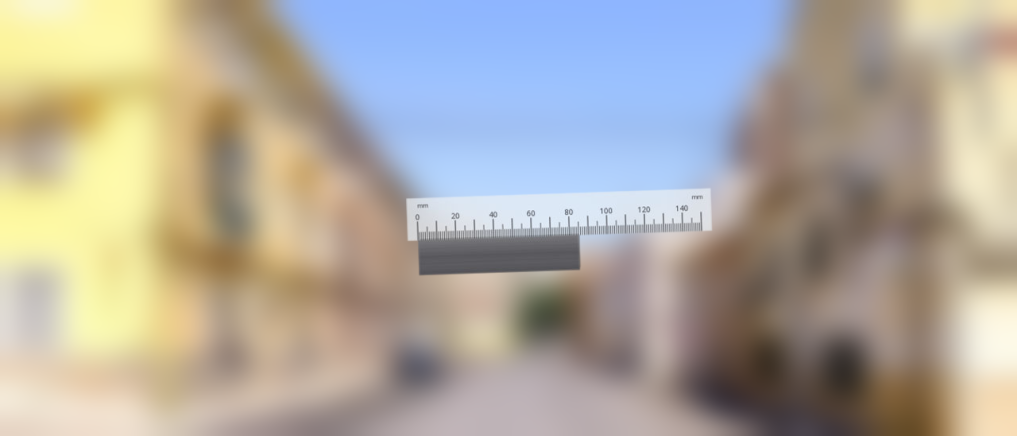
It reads 85 mm
